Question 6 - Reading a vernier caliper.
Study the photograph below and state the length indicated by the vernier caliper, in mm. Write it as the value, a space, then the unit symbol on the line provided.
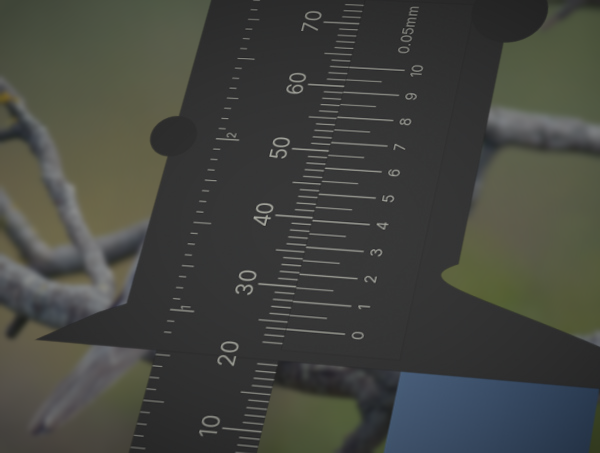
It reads 24.0 mm
